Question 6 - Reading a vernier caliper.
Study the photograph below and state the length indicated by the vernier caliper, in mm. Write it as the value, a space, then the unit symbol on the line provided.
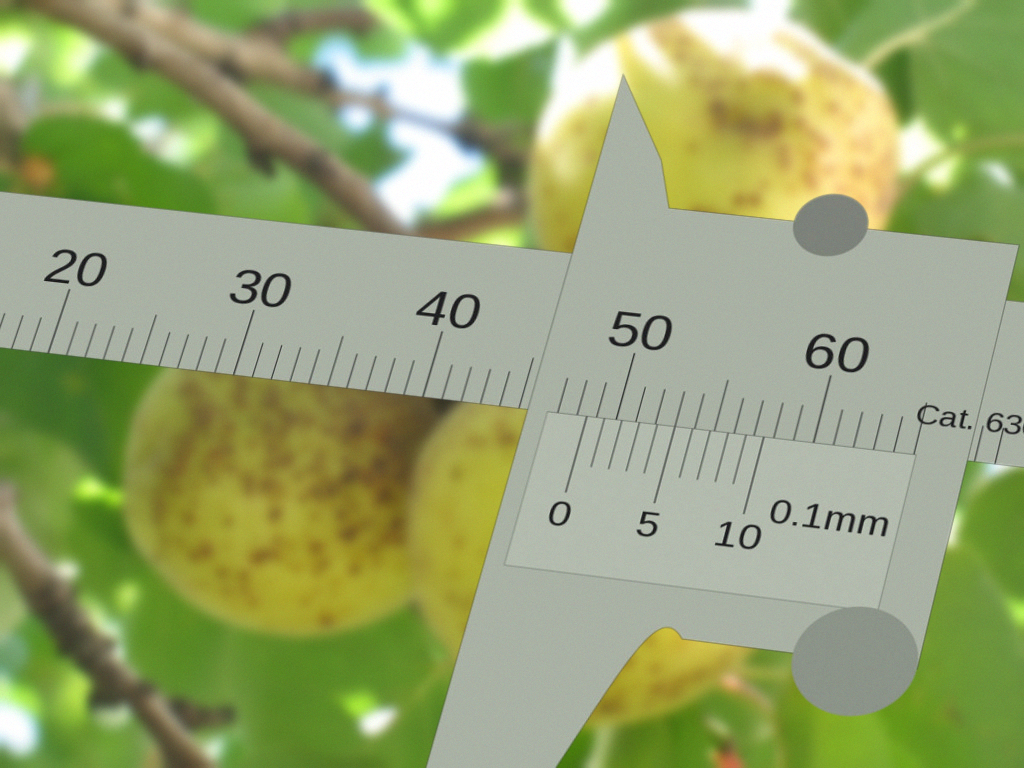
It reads 48.5 mm
